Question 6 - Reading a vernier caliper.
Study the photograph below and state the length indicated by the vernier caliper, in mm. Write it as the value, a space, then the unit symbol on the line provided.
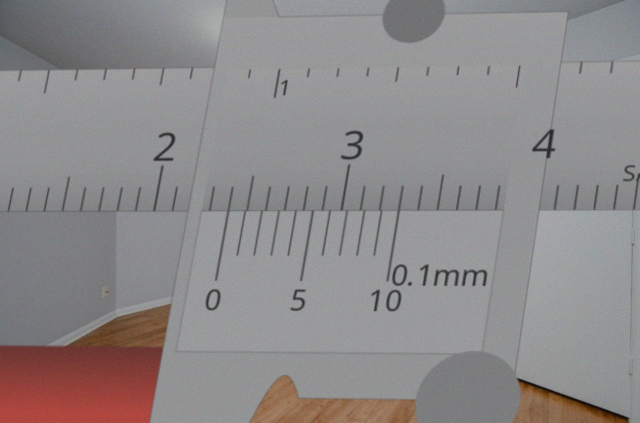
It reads 24.0 mm
